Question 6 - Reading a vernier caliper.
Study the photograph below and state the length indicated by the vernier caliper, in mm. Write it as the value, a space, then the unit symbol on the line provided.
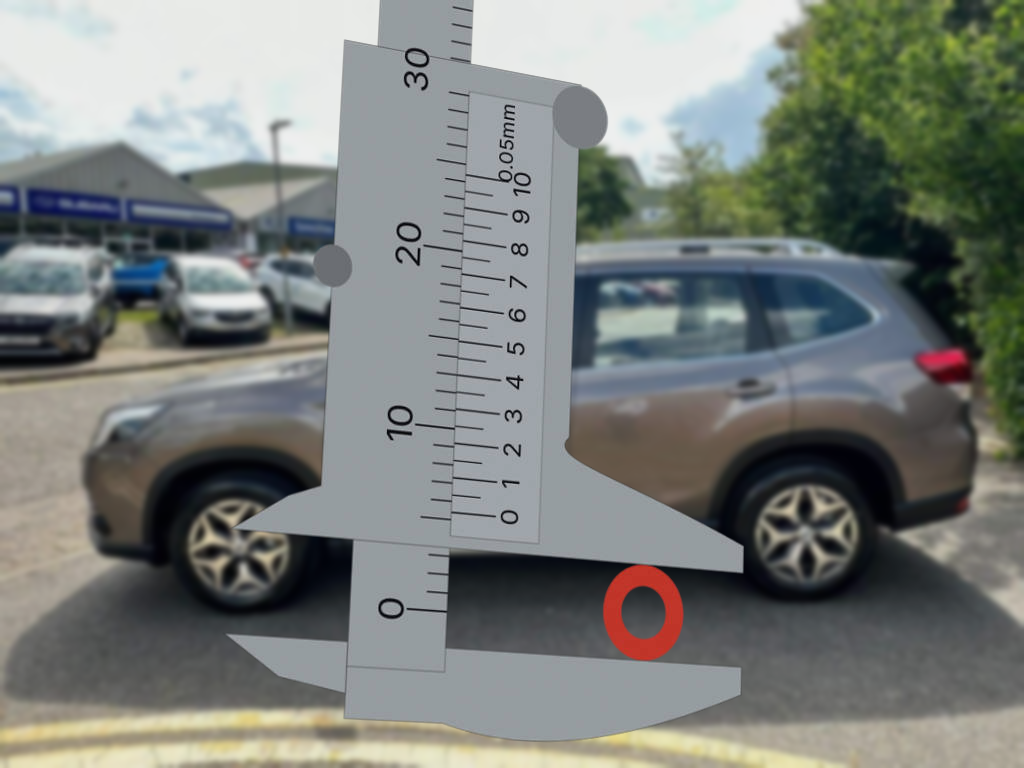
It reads 5.4 mm
